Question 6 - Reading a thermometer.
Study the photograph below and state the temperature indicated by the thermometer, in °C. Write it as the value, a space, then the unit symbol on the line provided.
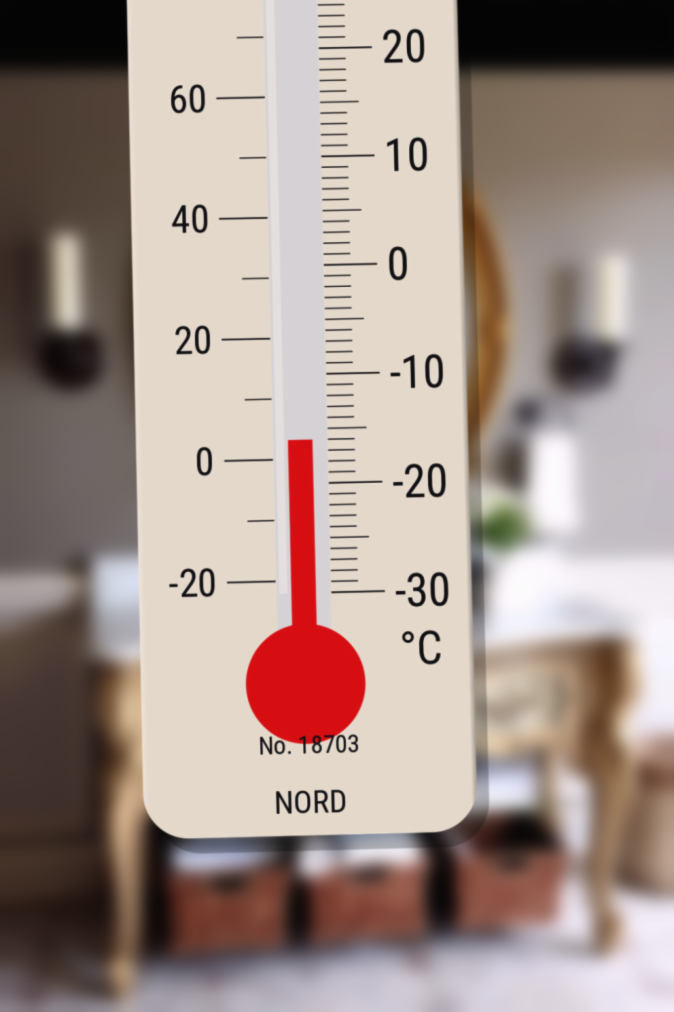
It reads -16 °C
